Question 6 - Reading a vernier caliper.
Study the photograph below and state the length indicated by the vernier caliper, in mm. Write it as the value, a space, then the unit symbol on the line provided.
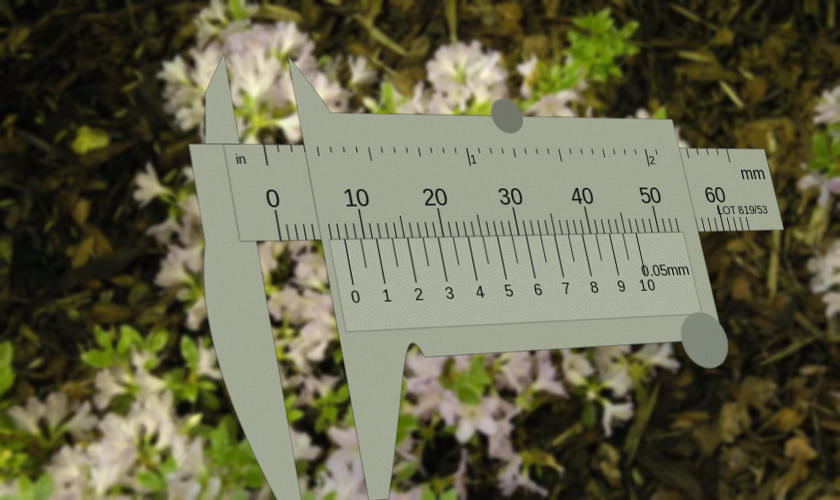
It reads 7.6 mm
